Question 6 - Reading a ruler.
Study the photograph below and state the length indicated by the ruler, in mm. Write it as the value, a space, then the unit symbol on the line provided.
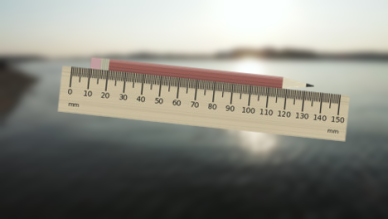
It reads 125 mm
